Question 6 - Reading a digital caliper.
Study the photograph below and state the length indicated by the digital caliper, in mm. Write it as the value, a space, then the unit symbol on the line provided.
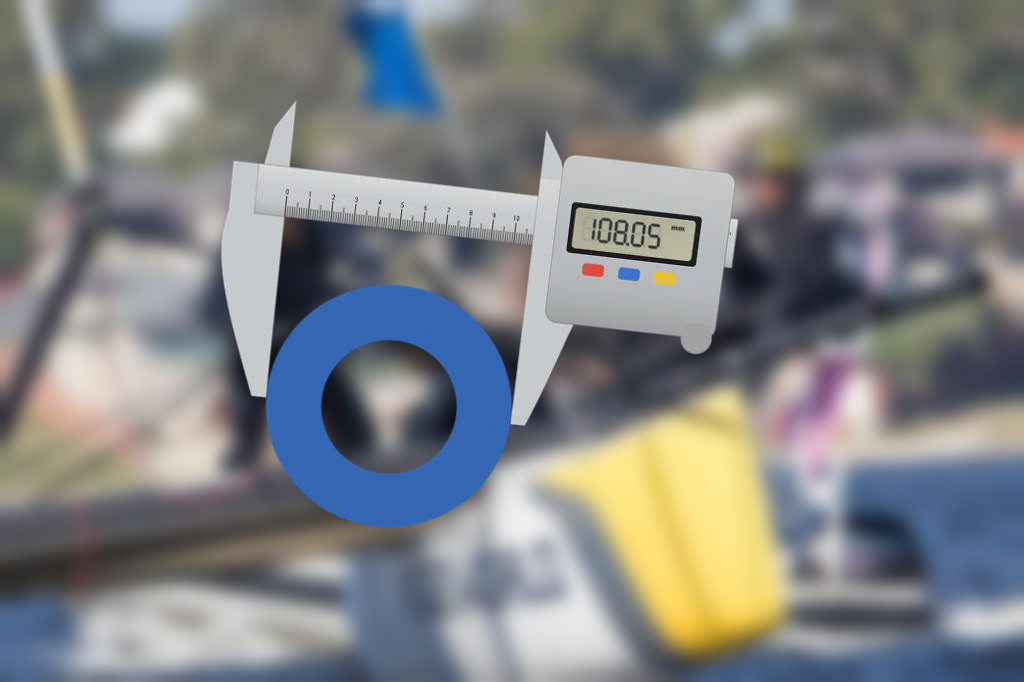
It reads 108.05 mm
